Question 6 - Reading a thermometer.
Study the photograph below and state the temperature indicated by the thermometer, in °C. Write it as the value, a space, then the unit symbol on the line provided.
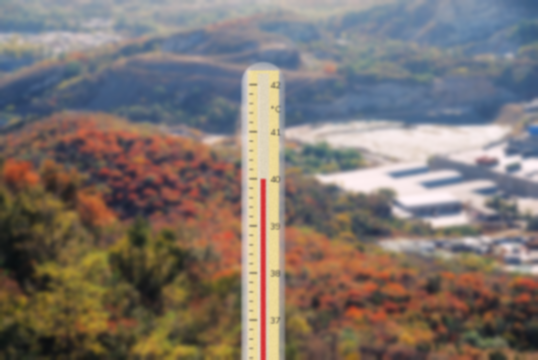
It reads 40 °C
